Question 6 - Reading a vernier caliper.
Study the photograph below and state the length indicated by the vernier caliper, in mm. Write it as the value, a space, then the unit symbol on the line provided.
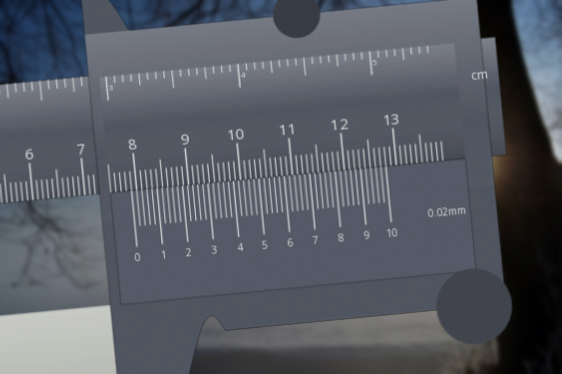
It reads 79.0 mm
